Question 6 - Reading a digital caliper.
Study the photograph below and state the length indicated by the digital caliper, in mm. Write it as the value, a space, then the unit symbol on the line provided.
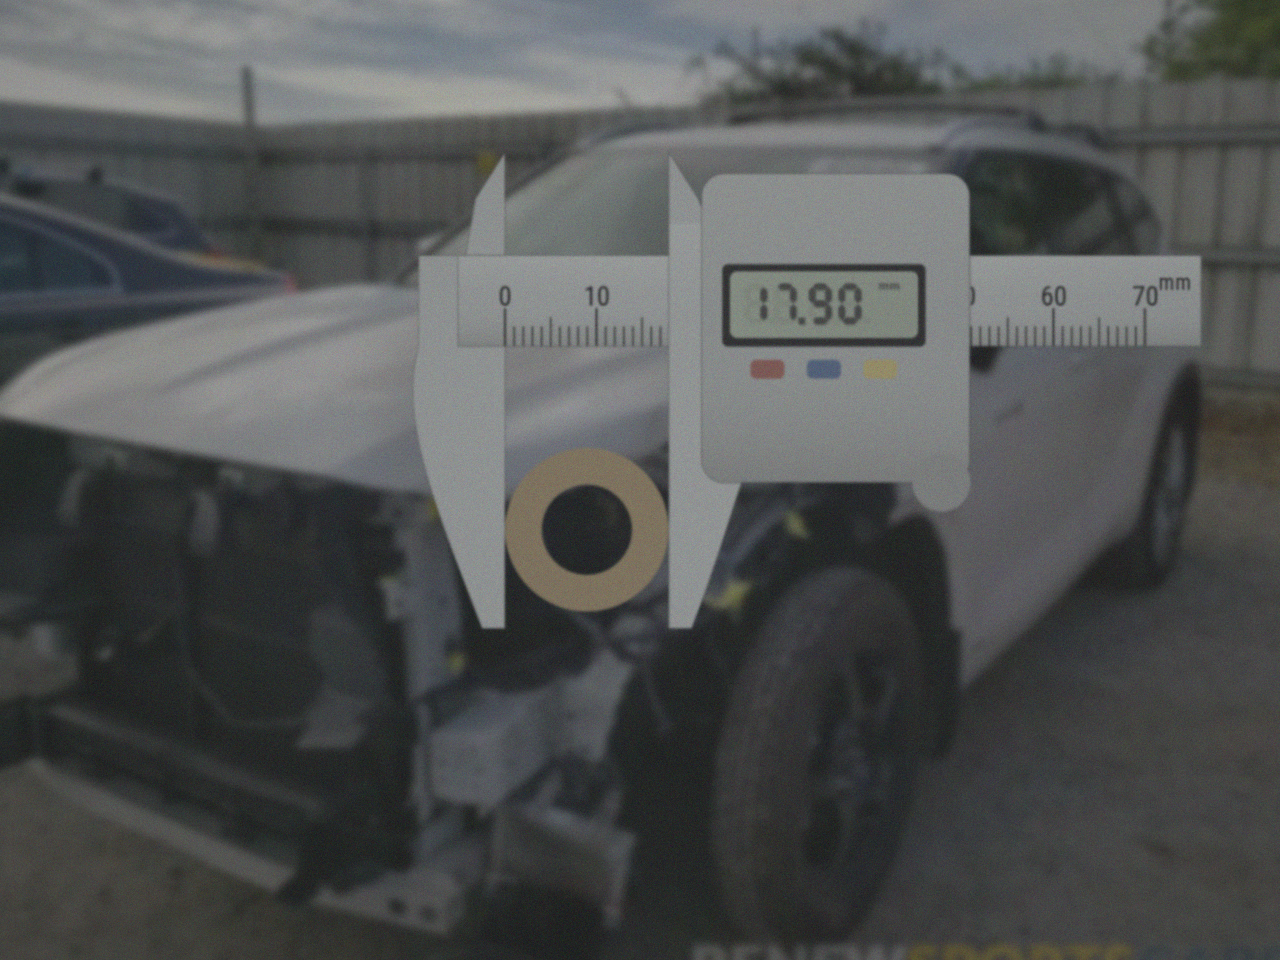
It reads 17.90 mm
